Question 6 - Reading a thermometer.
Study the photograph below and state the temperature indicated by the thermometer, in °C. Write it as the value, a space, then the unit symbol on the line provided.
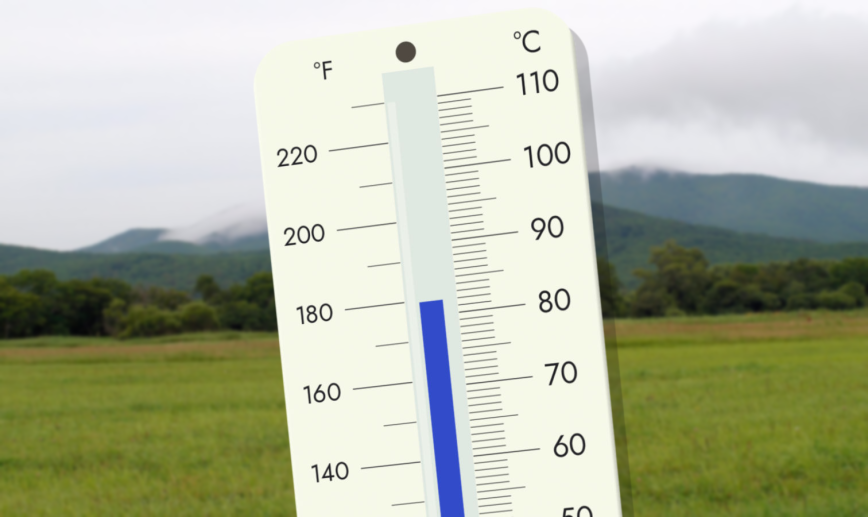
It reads 82 °C
